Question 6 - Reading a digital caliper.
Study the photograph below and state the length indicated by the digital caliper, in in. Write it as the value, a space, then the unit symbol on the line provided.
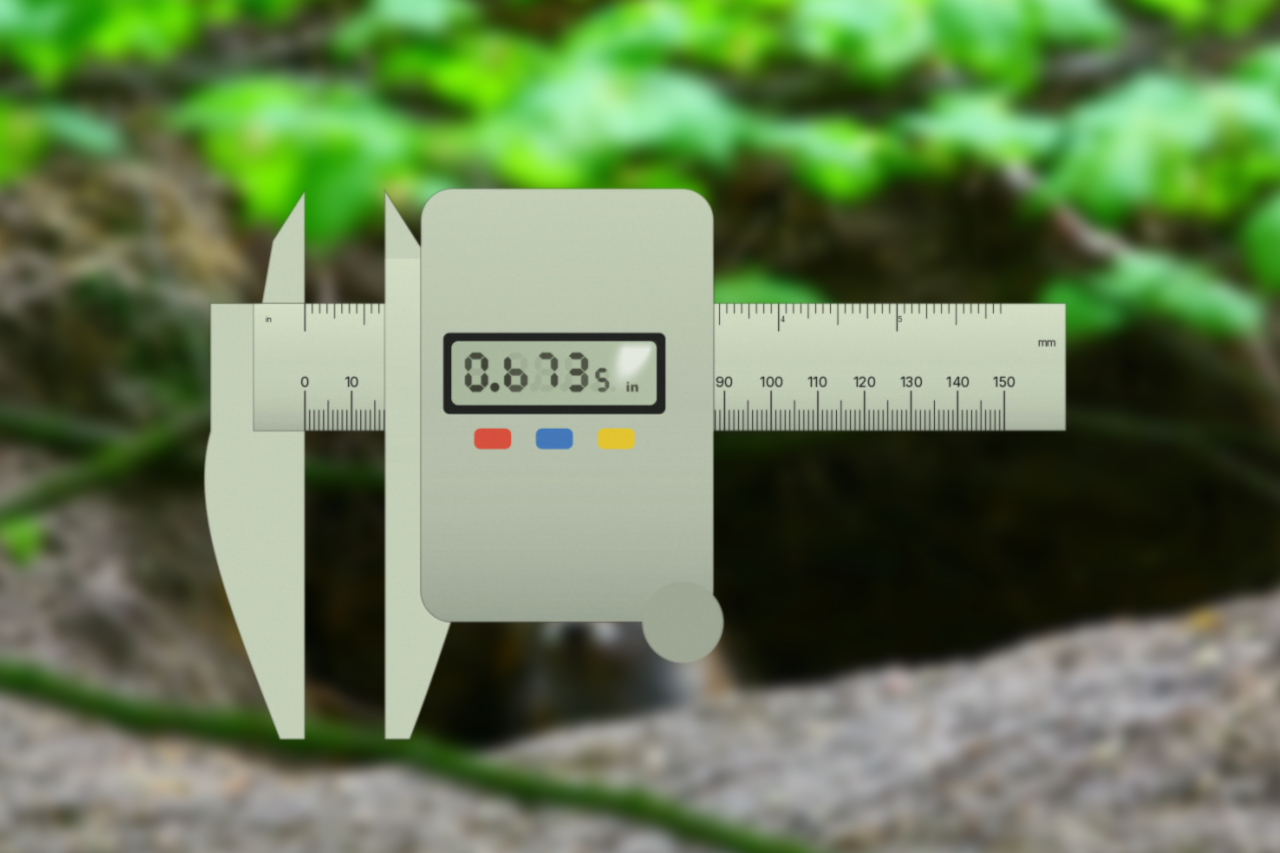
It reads 0.6735 in
